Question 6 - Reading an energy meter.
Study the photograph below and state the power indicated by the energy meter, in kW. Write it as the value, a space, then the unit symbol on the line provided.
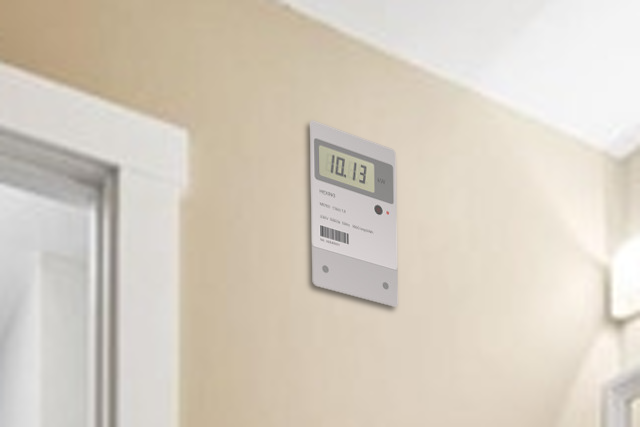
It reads 10.13 kW
